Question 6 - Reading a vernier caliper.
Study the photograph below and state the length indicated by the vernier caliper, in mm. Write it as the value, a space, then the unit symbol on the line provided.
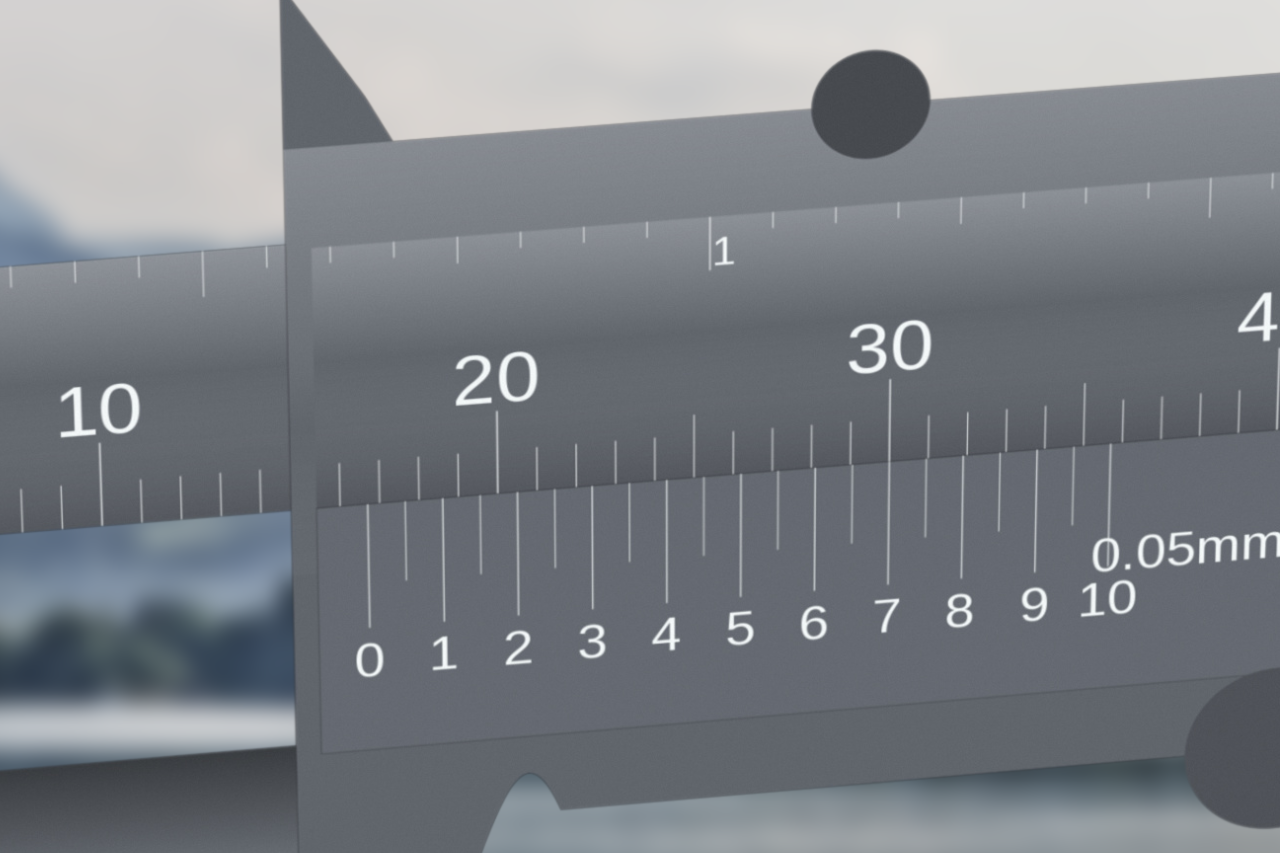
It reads 16.70 mm
